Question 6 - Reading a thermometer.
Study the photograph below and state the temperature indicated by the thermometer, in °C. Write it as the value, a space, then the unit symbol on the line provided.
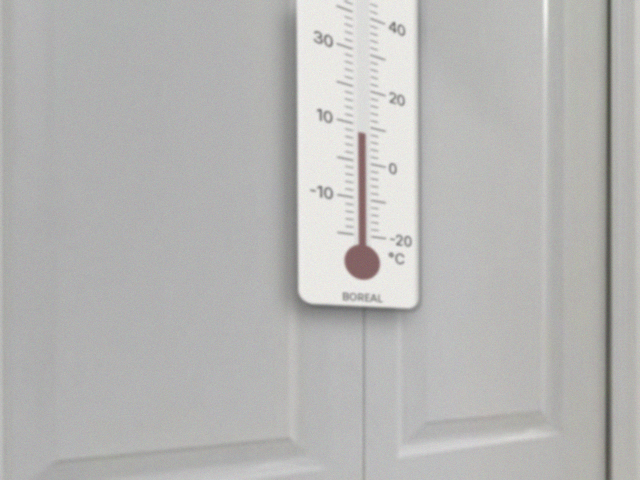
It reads 8 °C
